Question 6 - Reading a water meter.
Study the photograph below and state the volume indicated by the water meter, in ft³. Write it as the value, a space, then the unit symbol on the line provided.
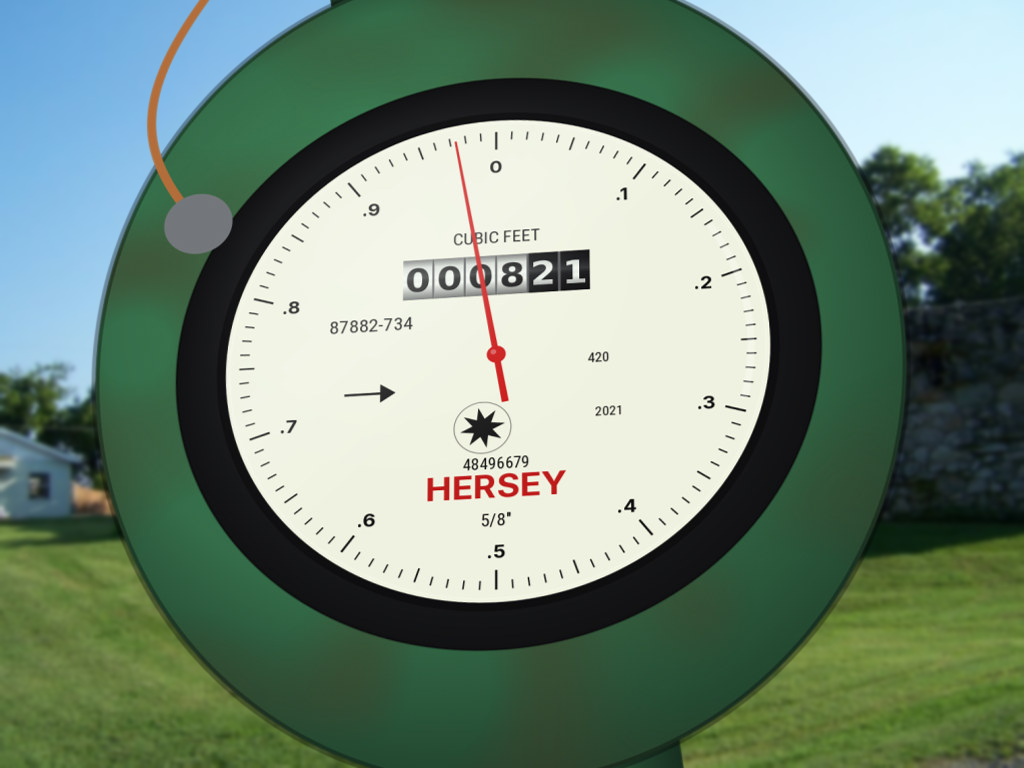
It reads 820.97 ft³
